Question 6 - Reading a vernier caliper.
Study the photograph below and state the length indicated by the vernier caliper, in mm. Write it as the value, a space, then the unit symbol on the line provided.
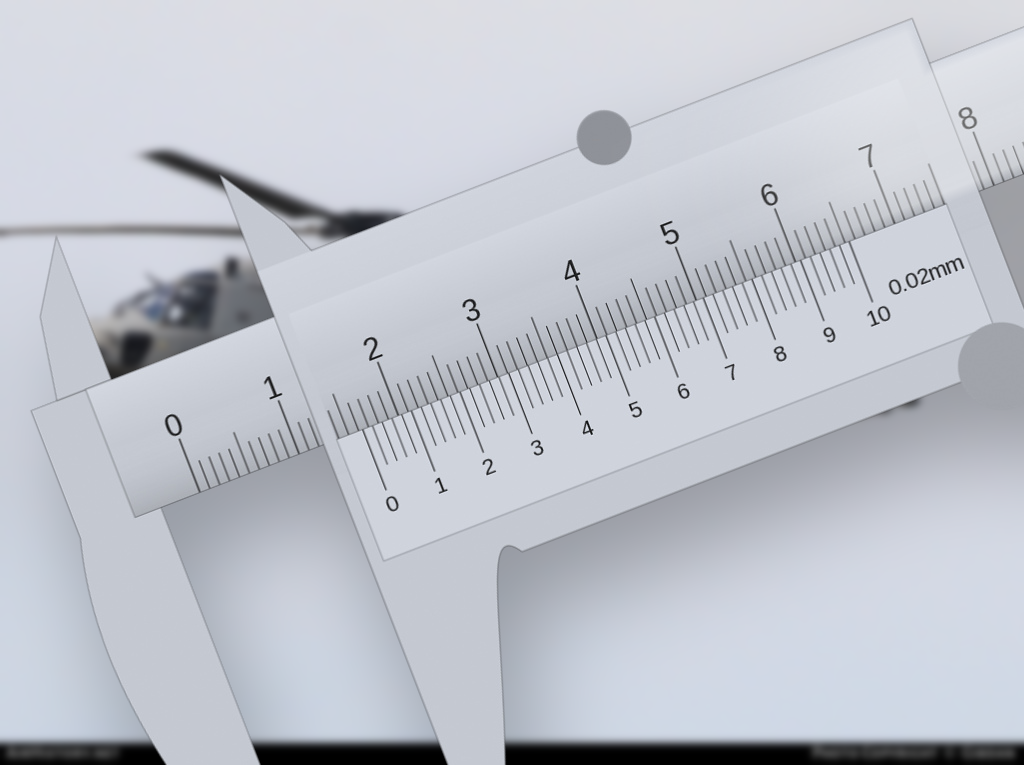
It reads 16.4 mm
